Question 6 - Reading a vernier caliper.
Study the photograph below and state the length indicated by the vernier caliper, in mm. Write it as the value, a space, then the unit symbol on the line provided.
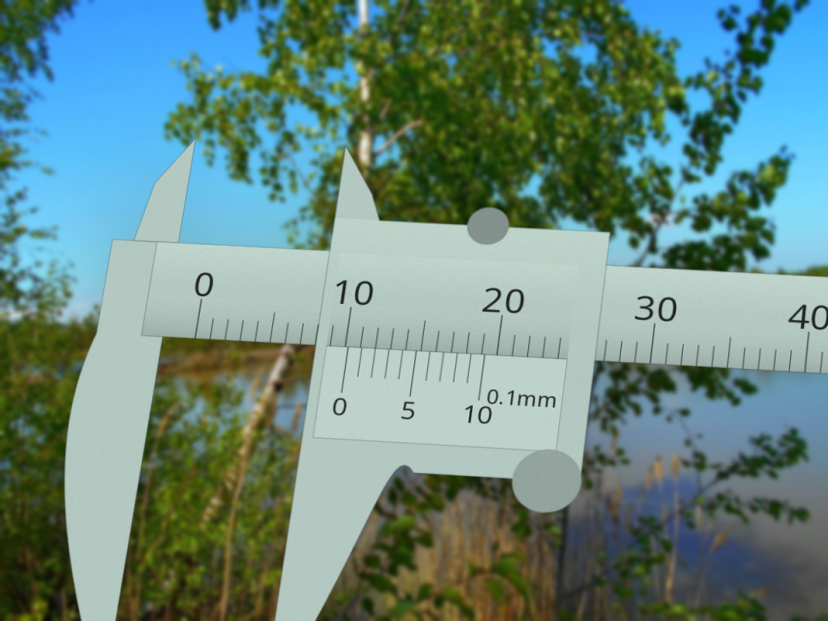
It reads 10.2 mm
